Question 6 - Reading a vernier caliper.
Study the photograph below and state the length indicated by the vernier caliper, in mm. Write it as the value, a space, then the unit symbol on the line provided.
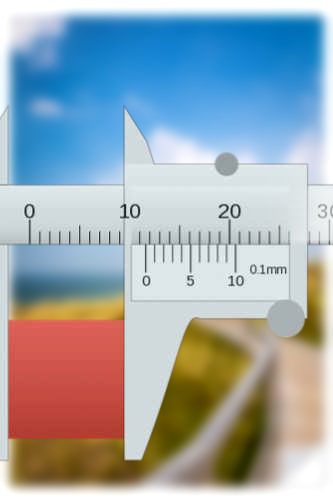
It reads 11.6 mm
